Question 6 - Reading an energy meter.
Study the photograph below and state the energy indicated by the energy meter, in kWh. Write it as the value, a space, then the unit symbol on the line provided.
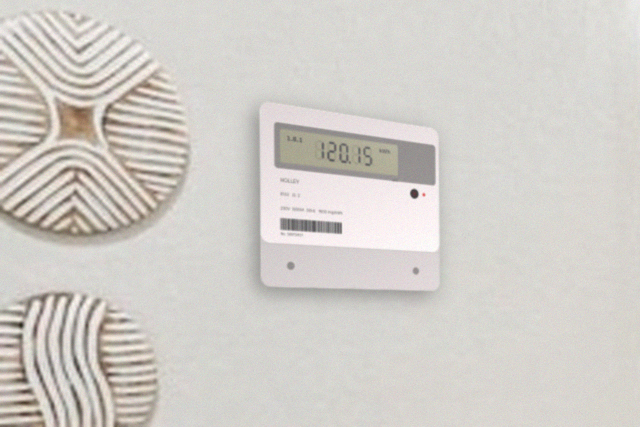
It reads 120.15 kWh
